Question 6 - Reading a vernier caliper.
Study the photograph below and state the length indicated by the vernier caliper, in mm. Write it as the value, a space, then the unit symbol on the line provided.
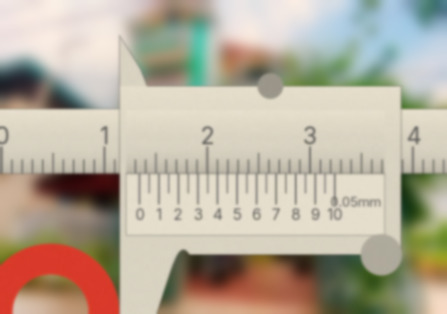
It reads 13.4 mm
